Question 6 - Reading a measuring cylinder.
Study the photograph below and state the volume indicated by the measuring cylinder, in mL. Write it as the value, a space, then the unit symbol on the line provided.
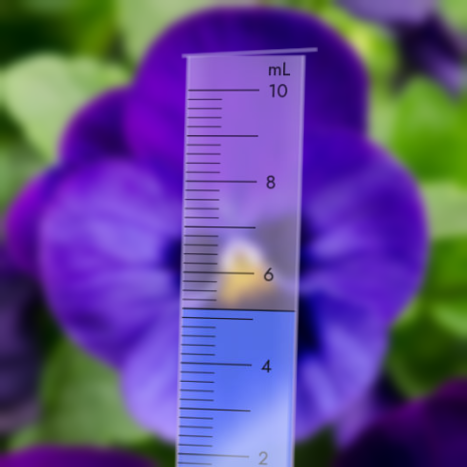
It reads 5.2 mL
